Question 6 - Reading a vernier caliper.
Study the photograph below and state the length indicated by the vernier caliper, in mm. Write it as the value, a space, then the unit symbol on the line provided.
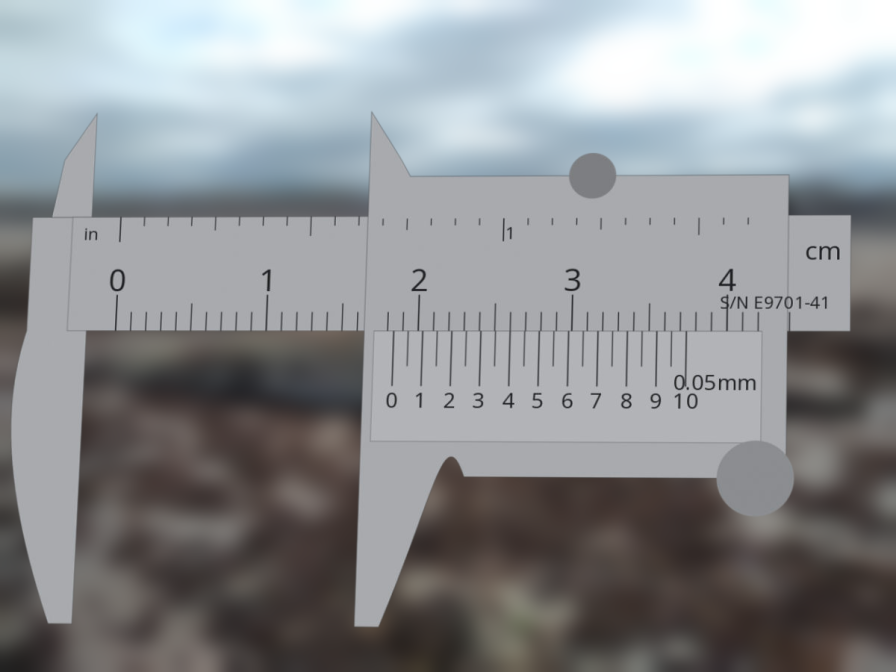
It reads 18.4 mm
